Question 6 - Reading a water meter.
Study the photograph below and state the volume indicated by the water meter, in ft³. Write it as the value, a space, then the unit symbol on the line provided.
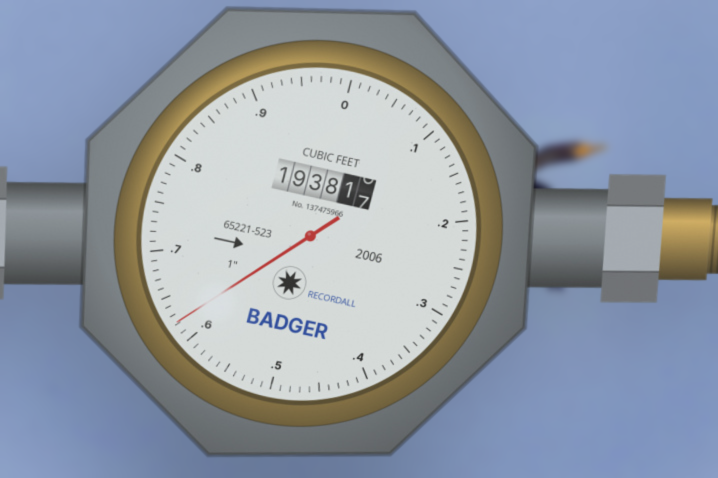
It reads 193816.62 ft³
